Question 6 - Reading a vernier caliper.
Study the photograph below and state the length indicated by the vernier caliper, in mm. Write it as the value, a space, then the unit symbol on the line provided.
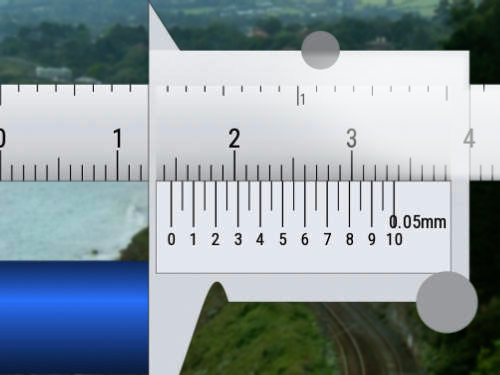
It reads 14.6 mm
